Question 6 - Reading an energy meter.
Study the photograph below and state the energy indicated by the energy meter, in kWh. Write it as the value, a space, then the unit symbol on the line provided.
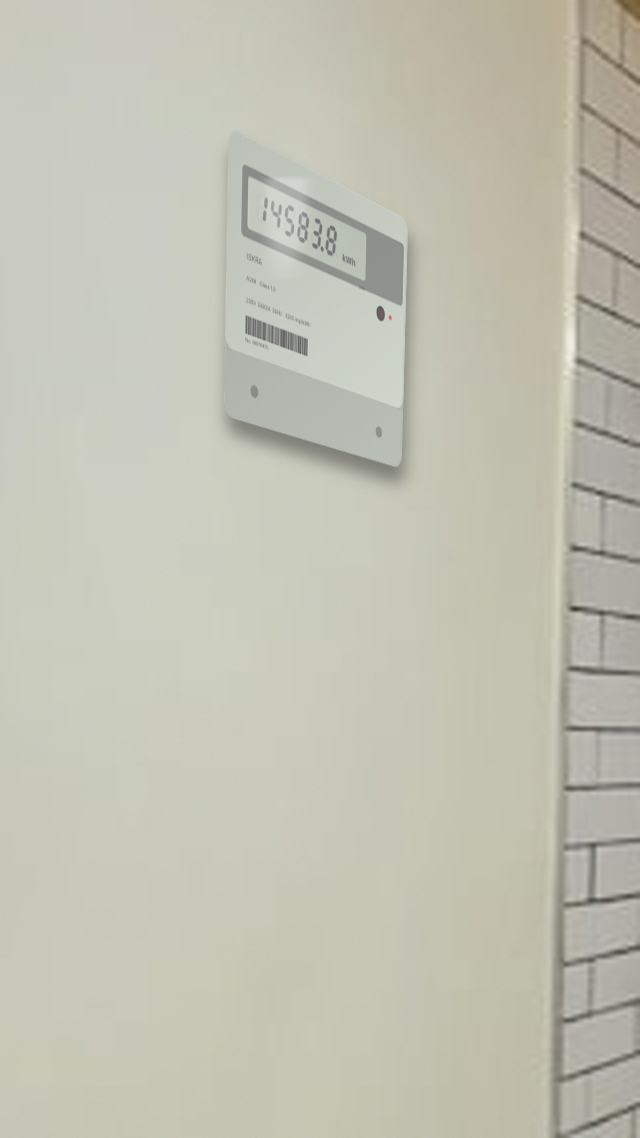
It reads 14583.8 kWh
